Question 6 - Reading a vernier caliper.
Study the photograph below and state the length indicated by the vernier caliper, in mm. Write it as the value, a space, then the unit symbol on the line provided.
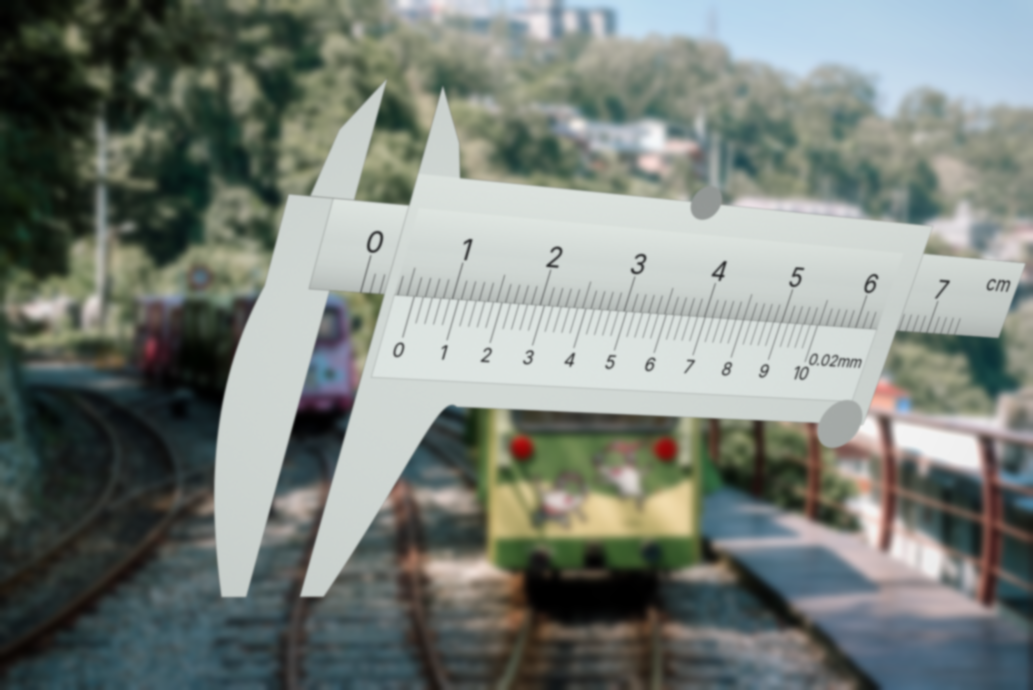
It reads 5.8 mm
